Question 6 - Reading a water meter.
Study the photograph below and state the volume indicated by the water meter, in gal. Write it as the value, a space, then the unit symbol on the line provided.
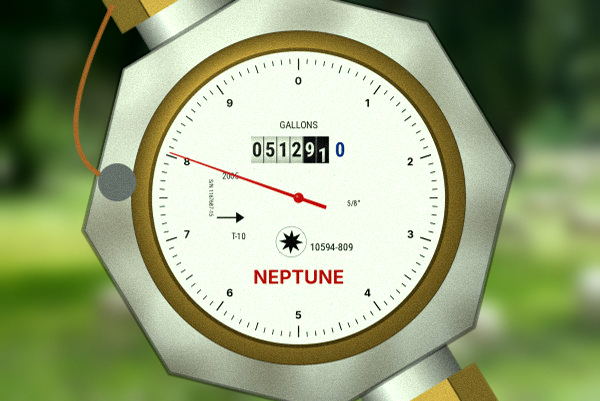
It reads 512908.0 gal
